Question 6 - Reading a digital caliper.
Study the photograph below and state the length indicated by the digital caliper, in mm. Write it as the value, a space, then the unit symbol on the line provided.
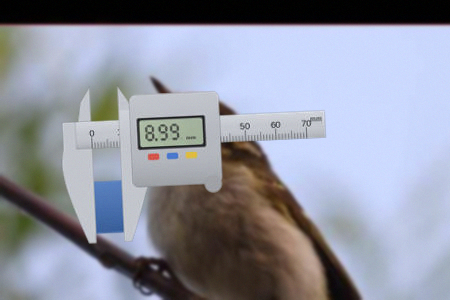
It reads 8.99 mm
